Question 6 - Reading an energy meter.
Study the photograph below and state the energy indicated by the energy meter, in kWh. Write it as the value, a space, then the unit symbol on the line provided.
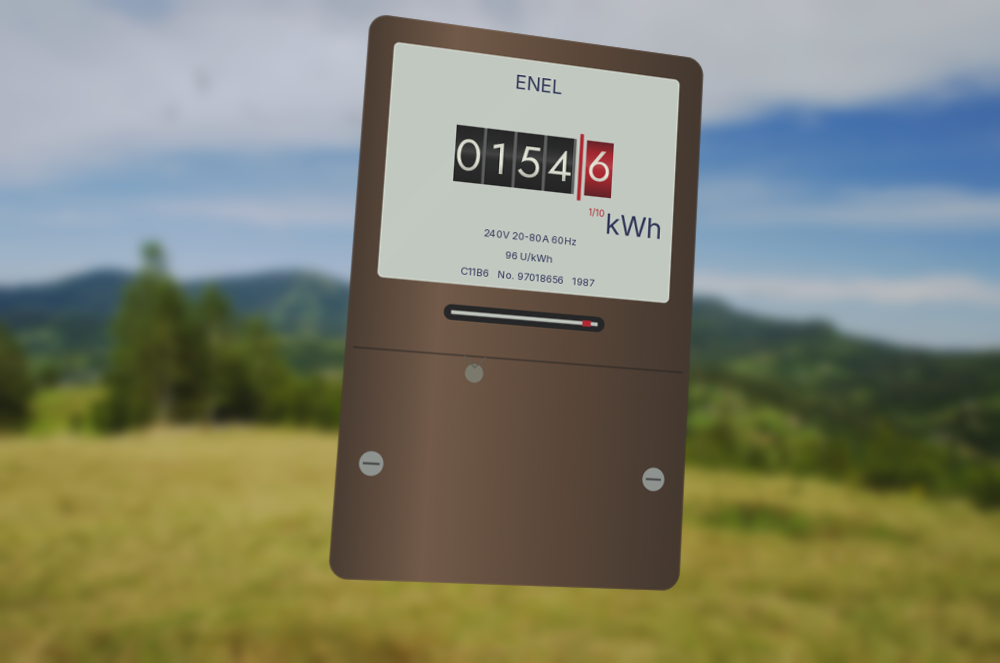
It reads 154.6 kWh
